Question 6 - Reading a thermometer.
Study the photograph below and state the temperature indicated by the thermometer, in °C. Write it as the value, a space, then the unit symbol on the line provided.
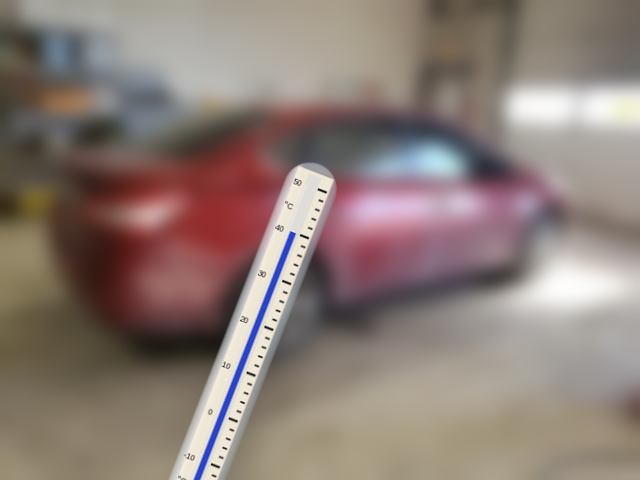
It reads 40 °C
